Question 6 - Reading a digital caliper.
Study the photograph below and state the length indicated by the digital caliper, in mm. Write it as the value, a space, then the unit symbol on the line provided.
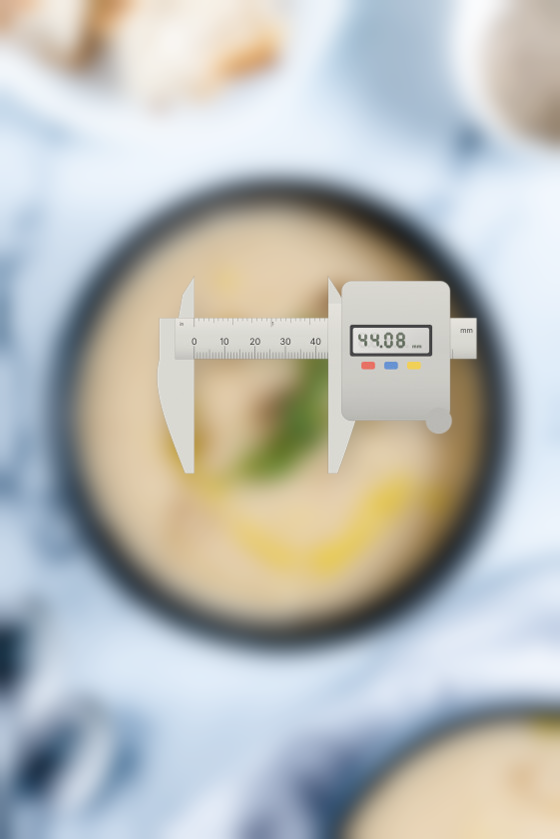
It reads 44.08 mm
